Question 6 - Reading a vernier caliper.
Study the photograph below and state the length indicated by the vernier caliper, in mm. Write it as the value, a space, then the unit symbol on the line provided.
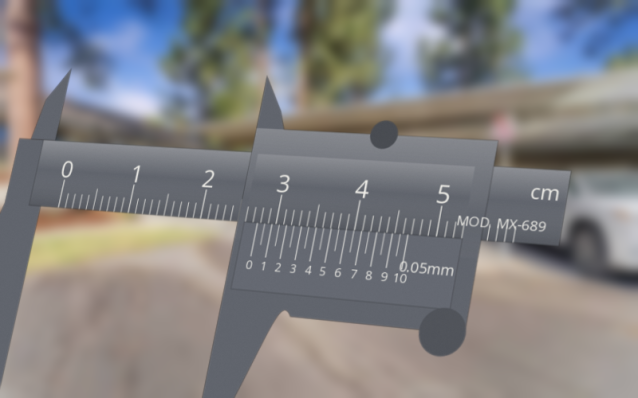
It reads 27.6 mm
